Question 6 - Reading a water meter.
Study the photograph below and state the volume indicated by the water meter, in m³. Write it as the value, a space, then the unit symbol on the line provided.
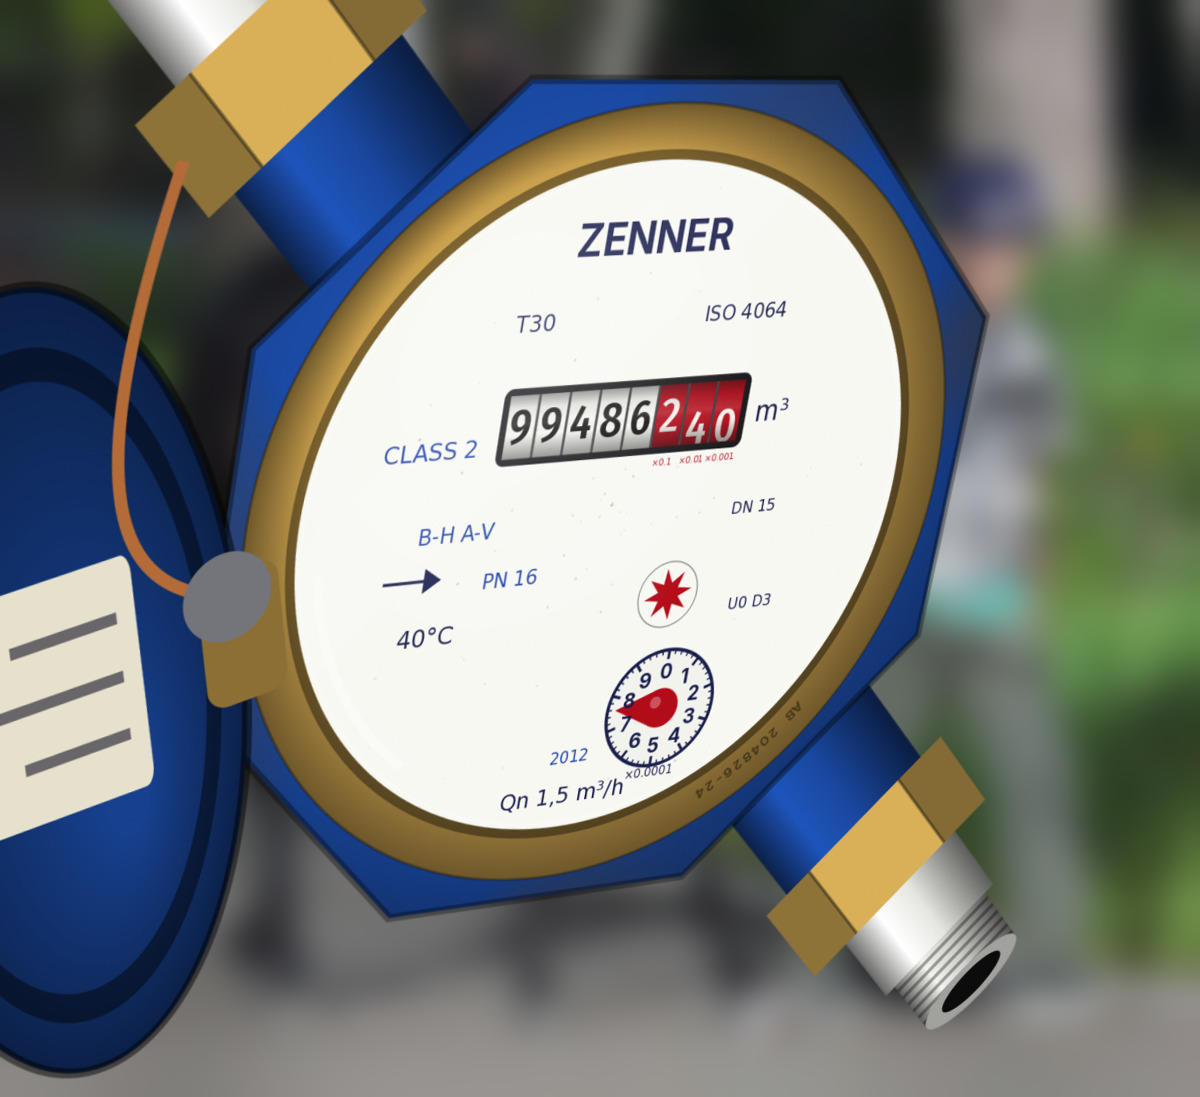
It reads 99486.2397 m³
